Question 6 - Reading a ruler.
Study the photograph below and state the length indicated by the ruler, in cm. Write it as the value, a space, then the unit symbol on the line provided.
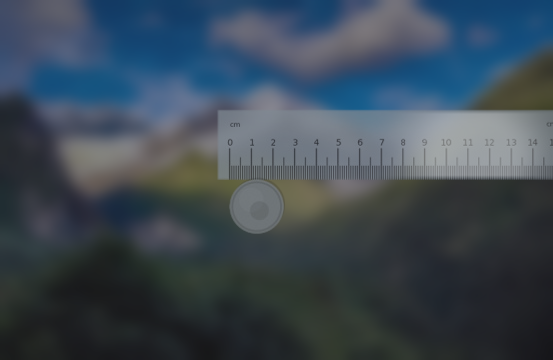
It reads 2.5 cm
